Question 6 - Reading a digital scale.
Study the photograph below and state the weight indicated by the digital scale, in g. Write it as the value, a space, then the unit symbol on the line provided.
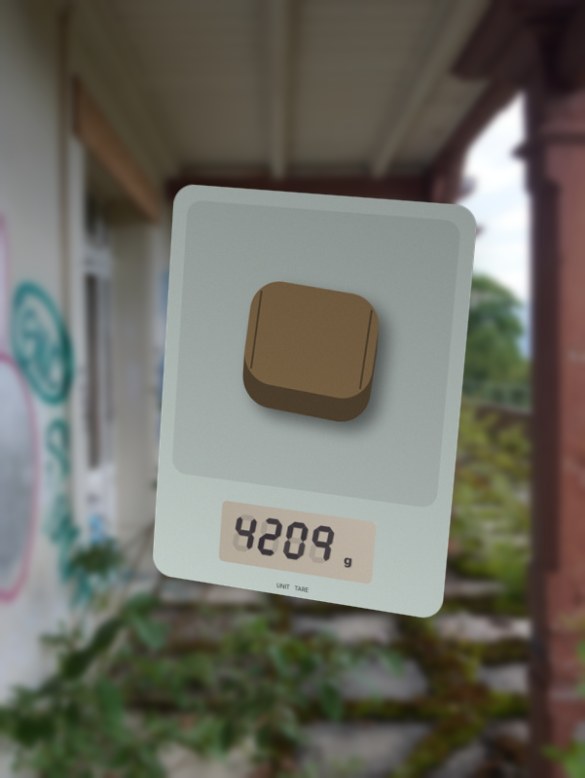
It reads 4209 g
